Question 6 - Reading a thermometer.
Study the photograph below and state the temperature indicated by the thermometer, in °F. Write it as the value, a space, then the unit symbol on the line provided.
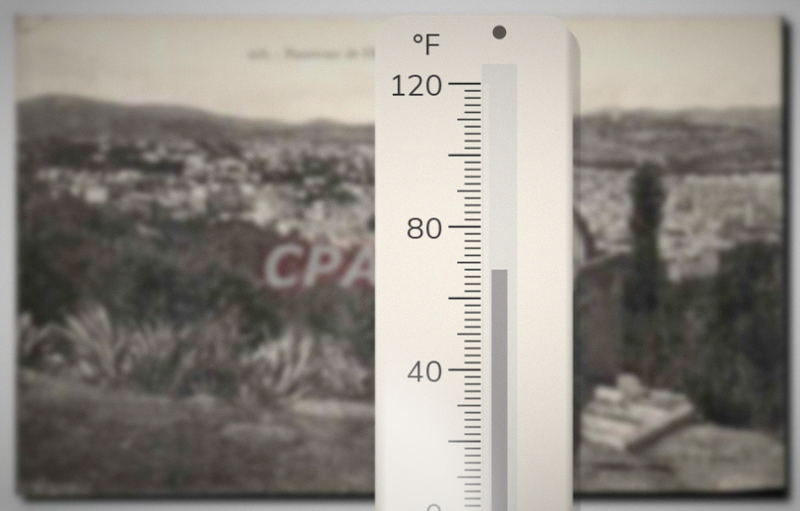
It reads 68 °F
